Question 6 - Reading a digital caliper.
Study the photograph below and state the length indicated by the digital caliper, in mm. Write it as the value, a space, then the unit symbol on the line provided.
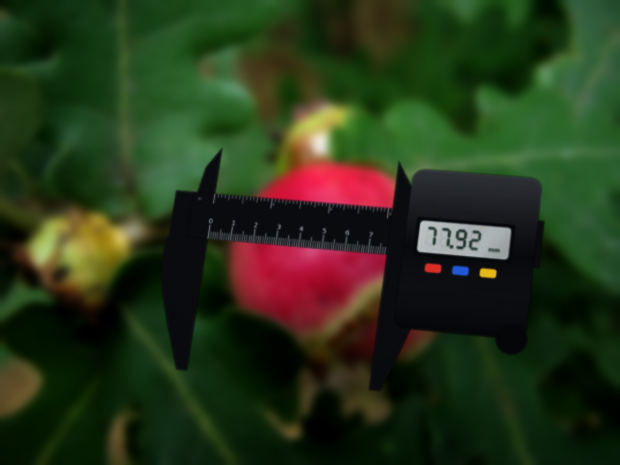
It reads 77.92 mm
